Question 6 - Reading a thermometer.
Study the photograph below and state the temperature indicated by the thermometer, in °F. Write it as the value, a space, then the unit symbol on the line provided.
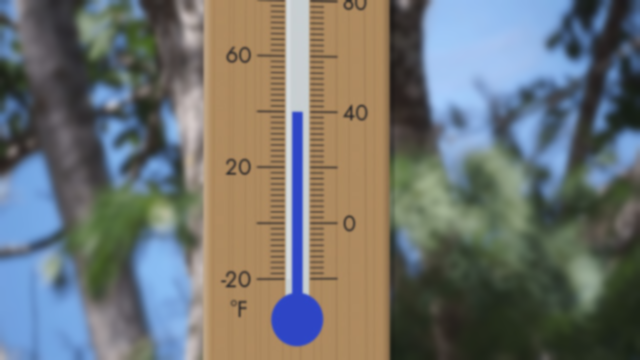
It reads 40 °F
